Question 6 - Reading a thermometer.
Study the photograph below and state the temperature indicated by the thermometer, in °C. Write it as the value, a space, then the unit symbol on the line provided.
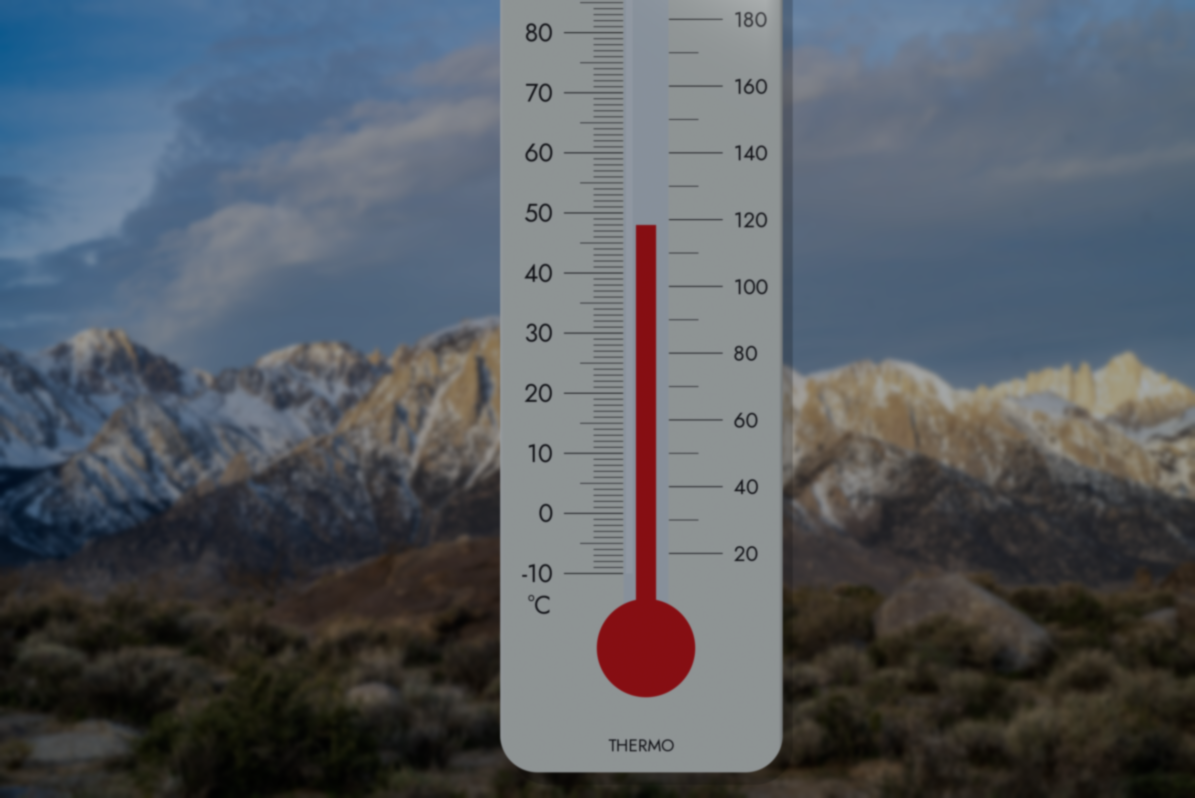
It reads 48 °C
